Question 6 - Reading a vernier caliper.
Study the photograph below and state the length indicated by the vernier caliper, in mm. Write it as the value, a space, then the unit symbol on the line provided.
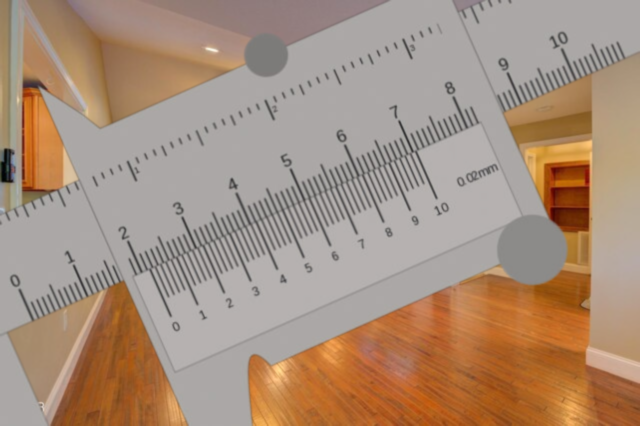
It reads 21.5 mm
